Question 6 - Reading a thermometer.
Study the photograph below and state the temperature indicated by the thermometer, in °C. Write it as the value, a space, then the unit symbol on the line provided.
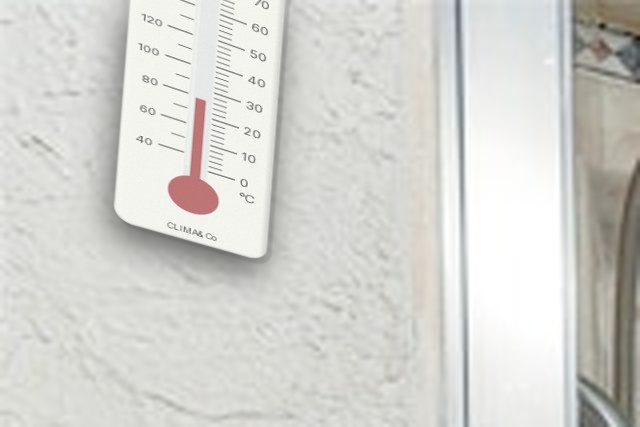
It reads 26 °C
